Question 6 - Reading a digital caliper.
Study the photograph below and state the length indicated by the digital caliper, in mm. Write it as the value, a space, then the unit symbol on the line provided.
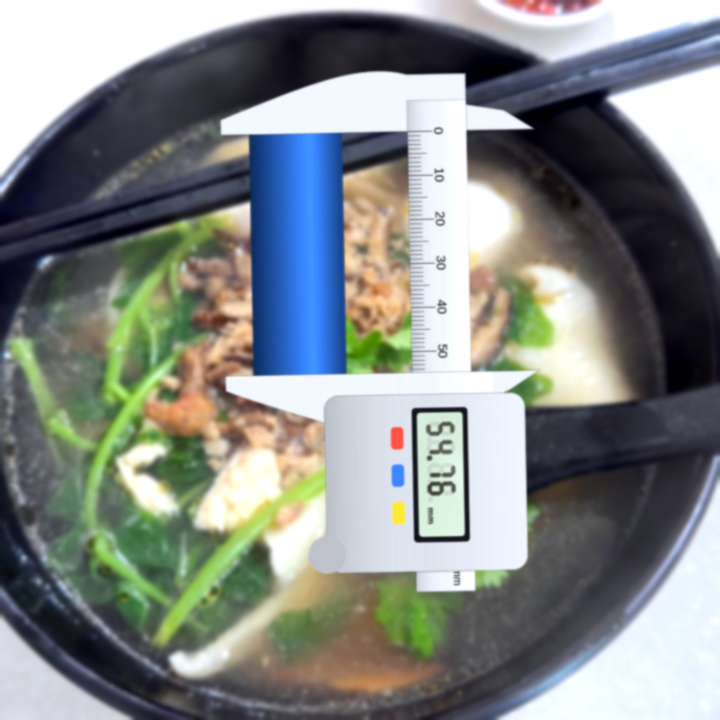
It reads 54.76 mm
